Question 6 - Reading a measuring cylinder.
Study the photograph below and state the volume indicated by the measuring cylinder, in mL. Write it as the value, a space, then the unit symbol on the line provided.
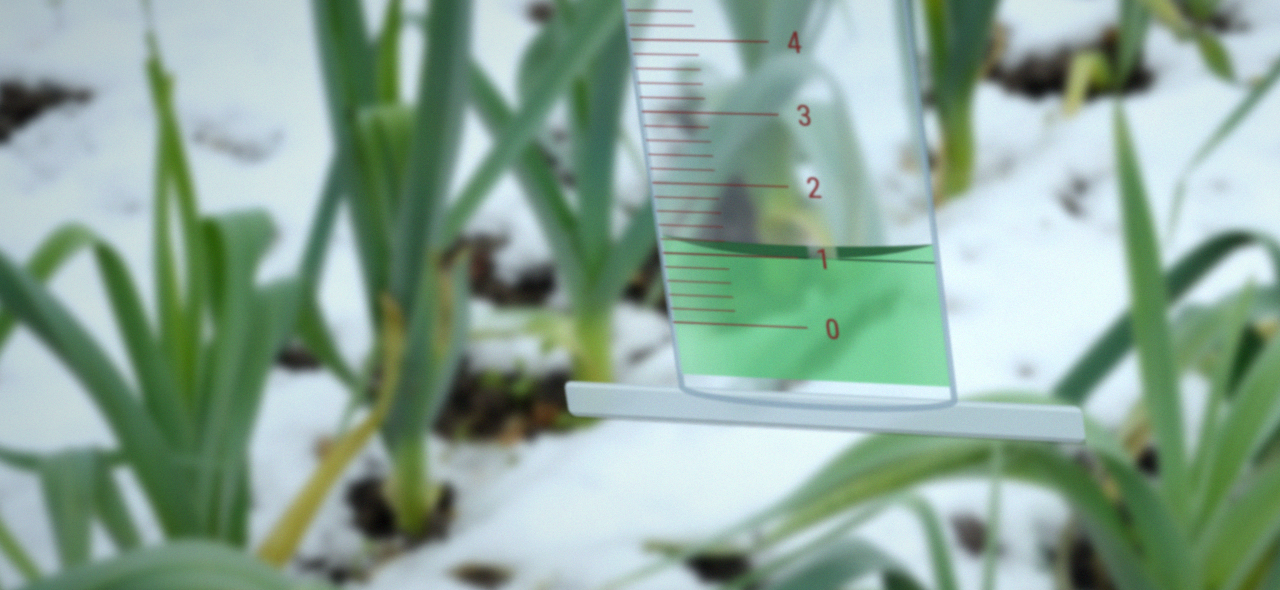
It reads 1 mL
